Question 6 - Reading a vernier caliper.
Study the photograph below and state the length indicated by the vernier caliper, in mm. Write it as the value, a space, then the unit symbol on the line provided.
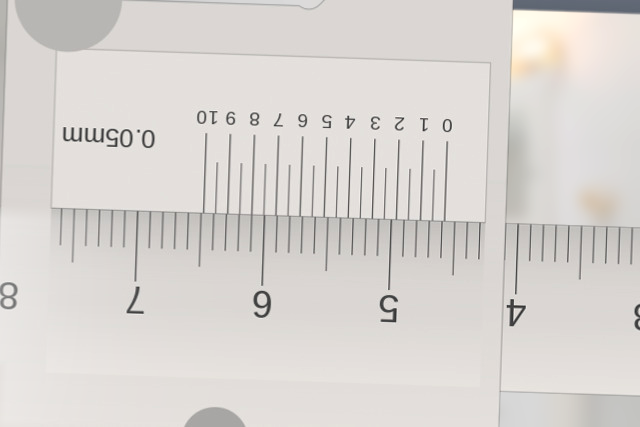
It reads 45.8 mm
